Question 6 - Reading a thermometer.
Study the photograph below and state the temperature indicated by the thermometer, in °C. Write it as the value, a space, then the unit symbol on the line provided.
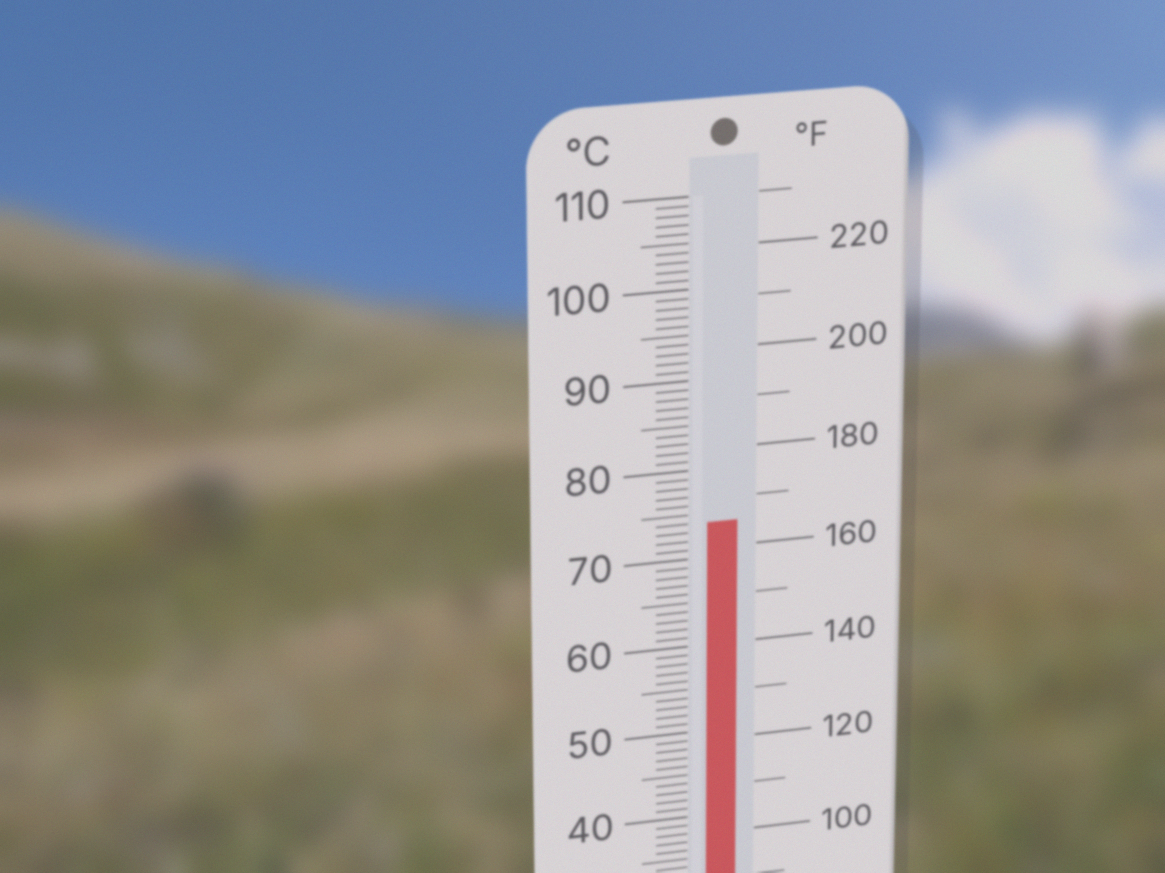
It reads 74 °C
